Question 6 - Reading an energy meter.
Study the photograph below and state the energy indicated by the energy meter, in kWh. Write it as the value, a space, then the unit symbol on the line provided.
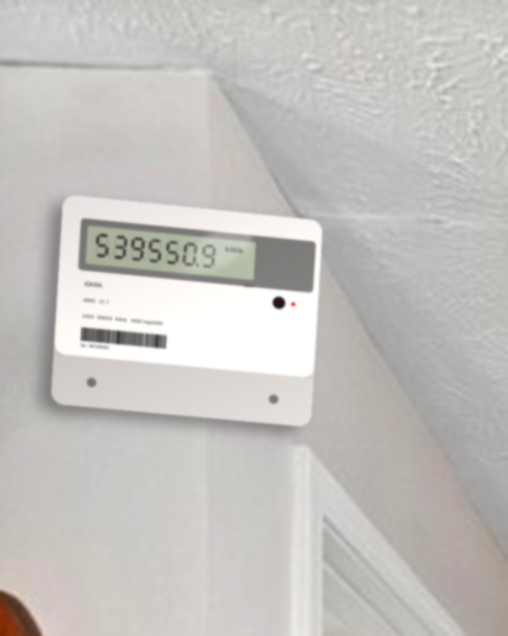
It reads 539550.9 kWh
